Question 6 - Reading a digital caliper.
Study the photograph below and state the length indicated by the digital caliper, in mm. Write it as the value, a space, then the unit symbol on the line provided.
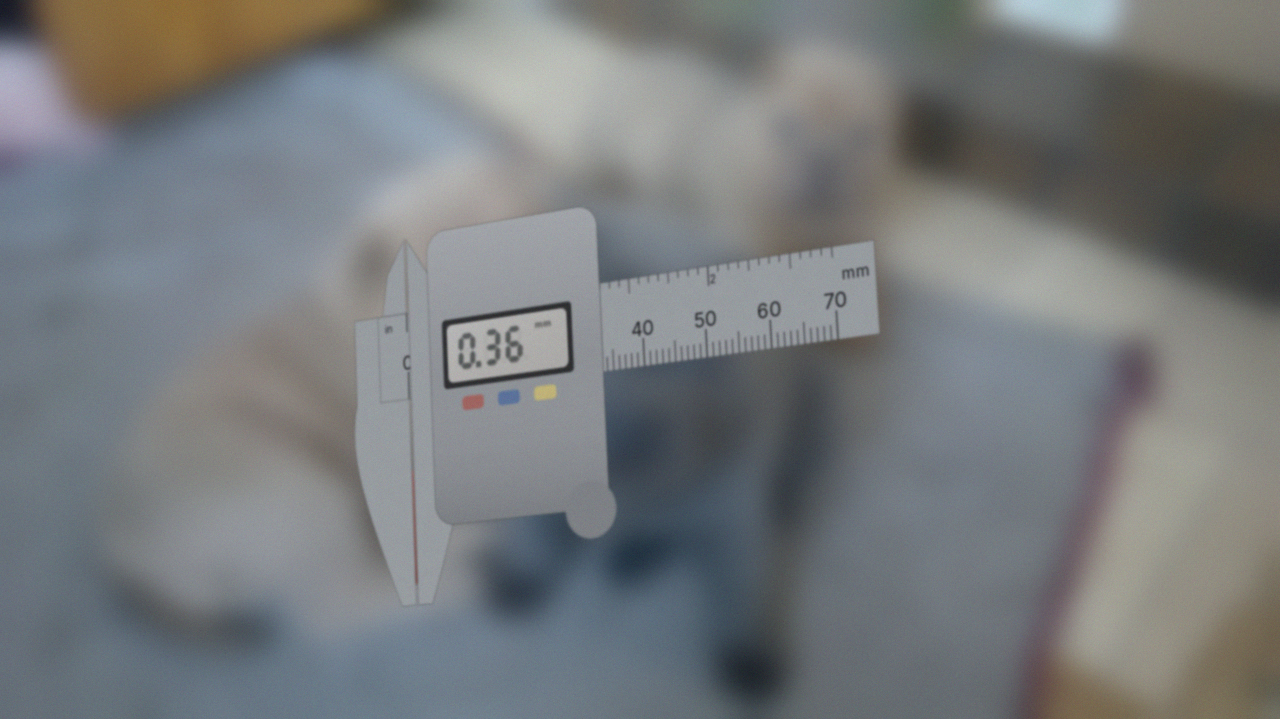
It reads 0.36 mm
